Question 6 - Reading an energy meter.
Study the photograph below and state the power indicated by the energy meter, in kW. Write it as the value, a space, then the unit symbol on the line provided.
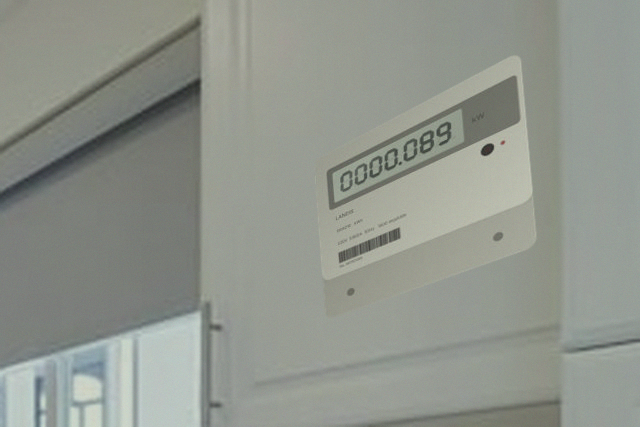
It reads 0.089 kW
